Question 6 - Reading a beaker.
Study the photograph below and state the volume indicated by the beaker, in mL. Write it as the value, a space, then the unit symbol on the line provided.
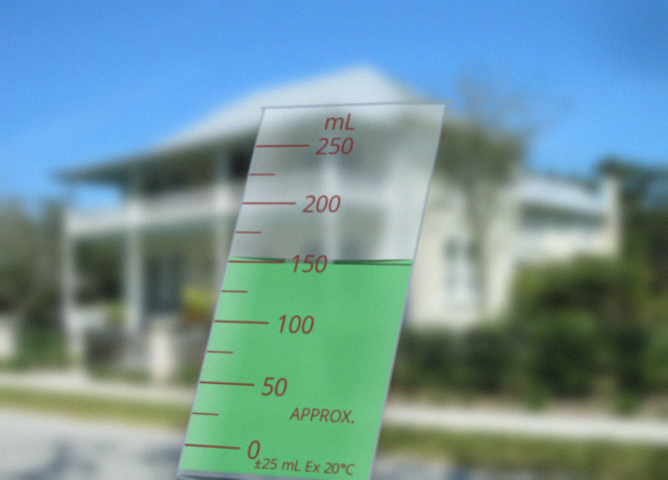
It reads 150 mL
